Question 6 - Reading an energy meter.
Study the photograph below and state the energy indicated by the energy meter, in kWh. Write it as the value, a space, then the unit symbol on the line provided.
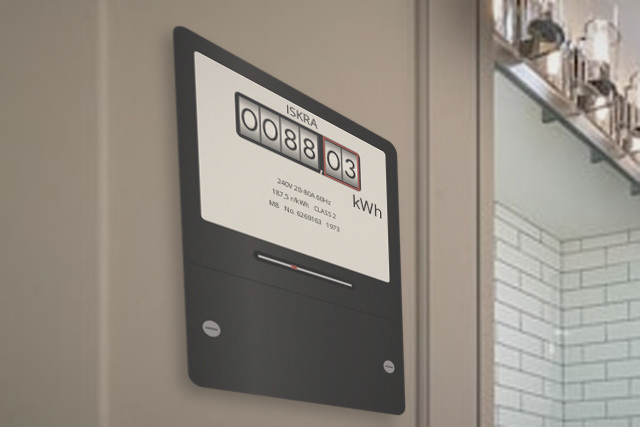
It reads 88.03 kWh
